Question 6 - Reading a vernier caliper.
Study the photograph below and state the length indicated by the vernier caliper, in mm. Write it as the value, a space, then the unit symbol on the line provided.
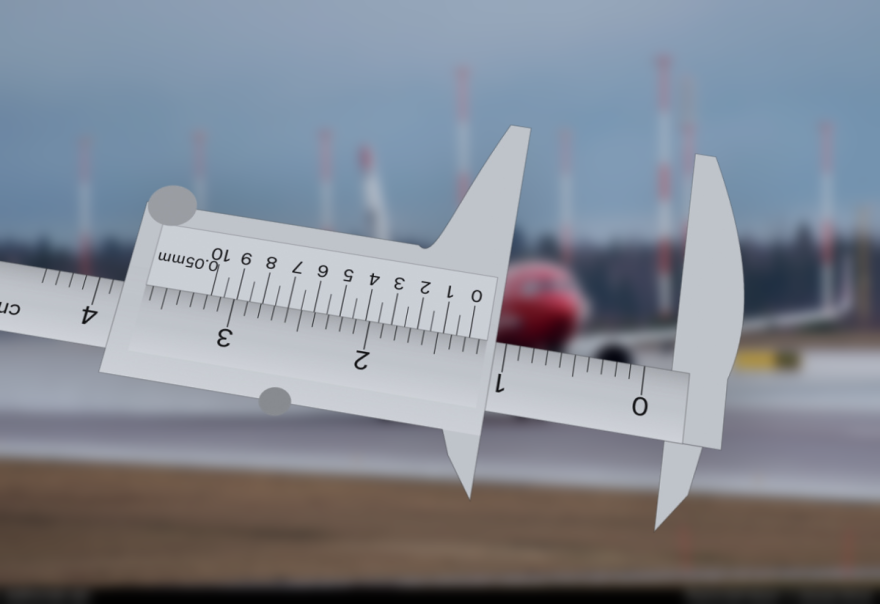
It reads 12.7 mm
